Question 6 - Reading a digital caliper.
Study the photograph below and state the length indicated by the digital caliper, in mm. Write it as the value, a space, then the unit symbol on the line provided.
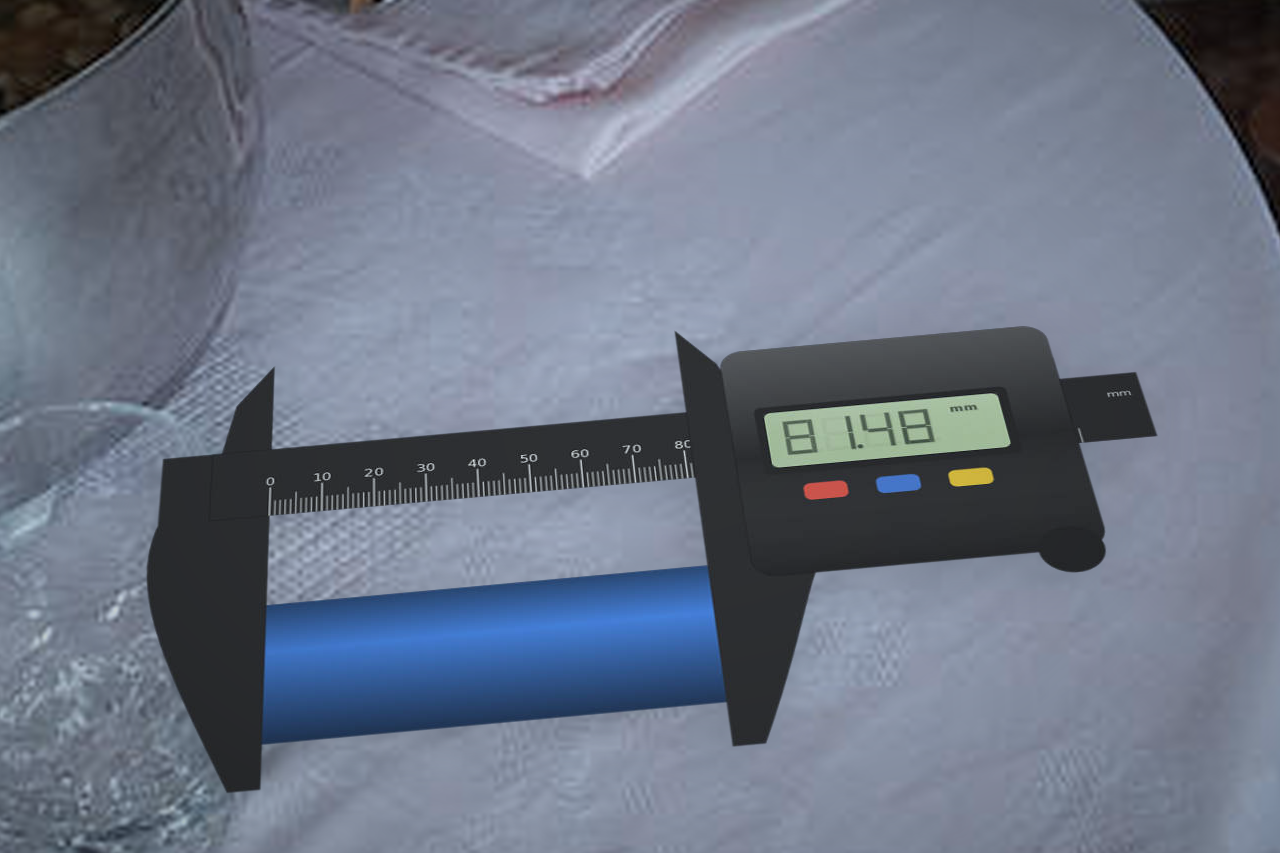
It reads 81.48 mm
